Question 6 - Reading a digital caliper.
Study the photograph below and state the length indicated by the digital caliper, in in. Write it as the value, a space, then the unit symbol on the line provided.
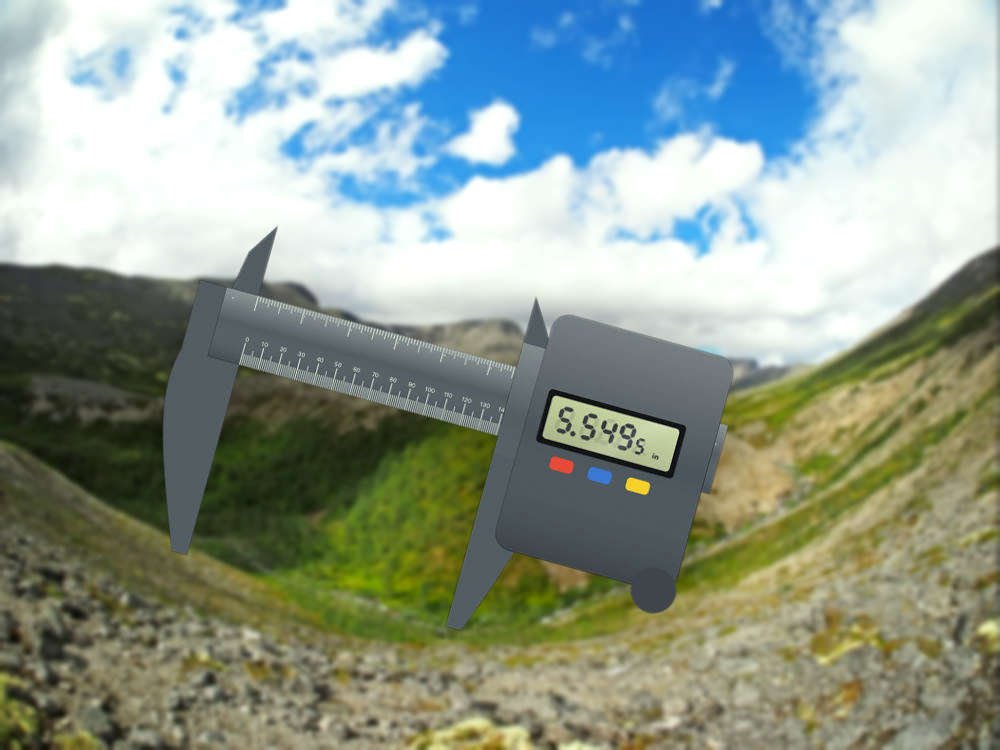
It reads 5.5495 in
